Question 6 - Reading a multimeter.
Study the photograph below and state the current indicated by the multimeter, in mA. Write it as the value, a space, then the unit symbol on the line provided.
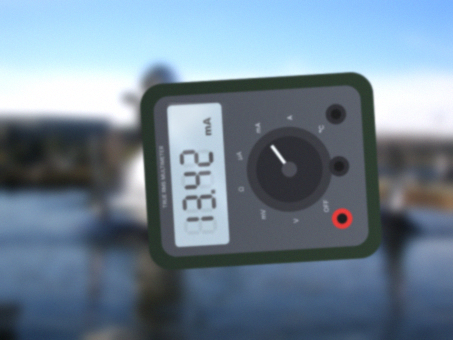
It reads 13.42 mA
